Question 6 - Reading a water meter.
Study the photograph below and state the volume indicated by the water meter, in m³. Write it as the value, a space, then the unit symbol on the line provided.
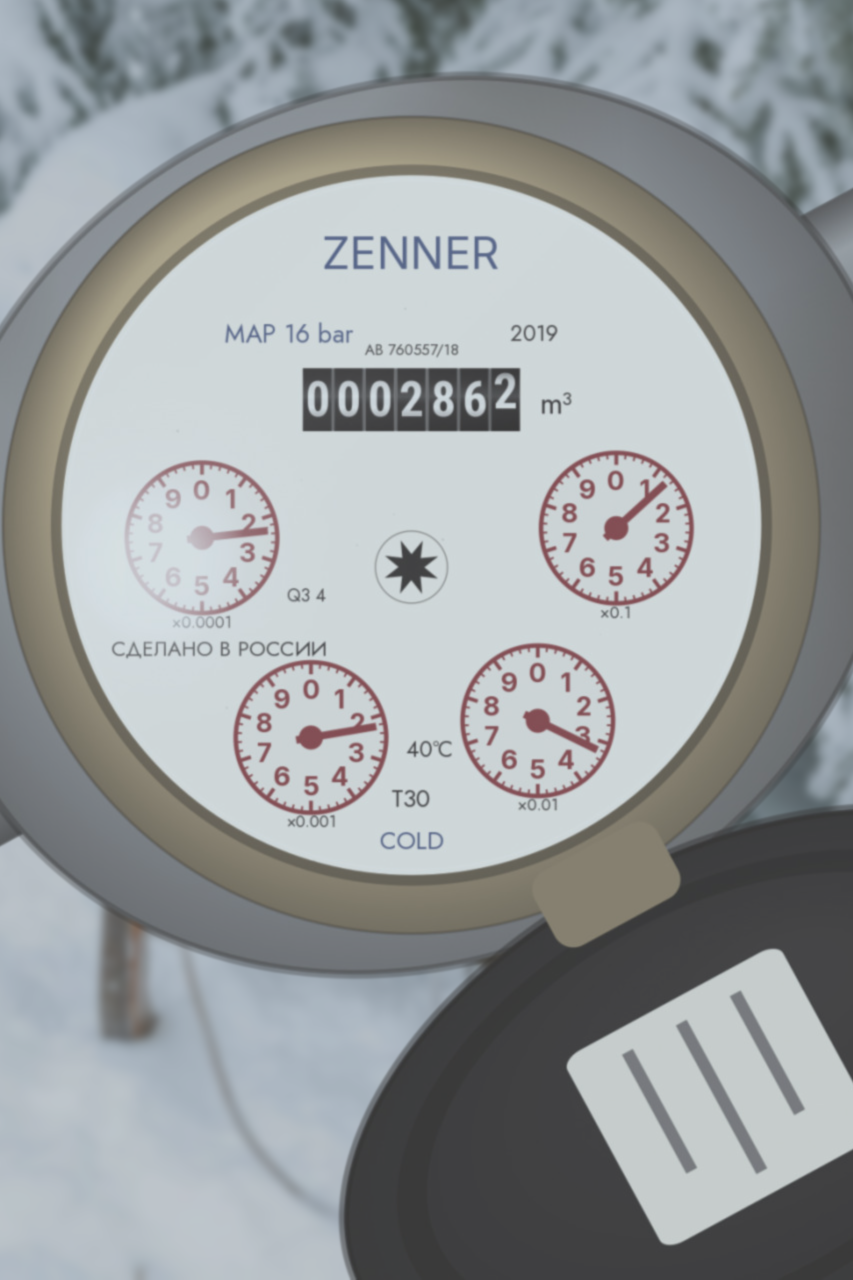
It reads 2862.1322 m³
